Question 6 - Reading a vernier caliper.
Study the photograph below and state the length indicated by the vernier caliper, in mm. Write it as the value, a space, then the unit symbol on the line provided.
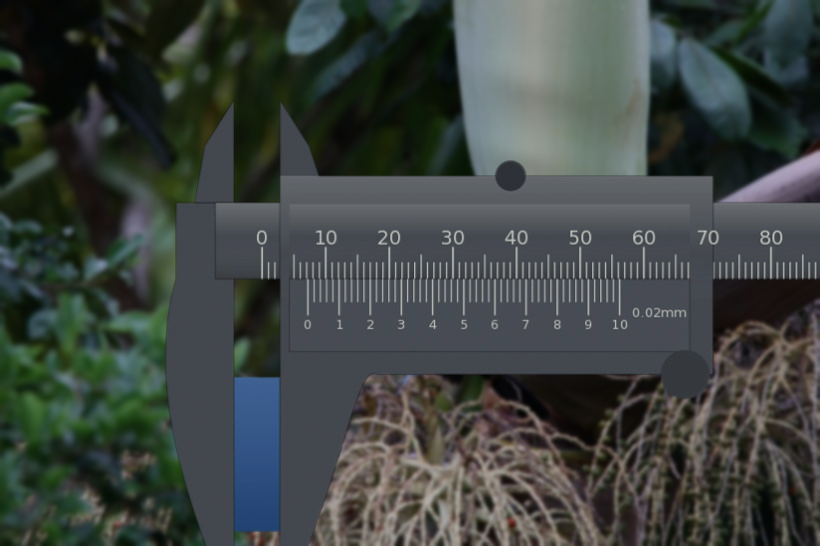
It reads 7.2 mm
